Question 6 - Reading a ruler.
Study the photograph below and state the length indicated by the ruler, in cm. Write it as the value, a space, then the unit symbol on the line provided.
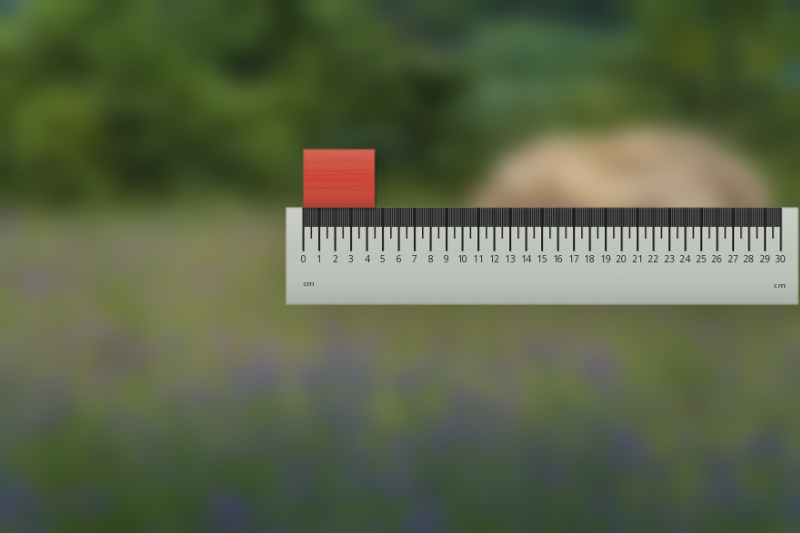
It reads 4.5 cm
